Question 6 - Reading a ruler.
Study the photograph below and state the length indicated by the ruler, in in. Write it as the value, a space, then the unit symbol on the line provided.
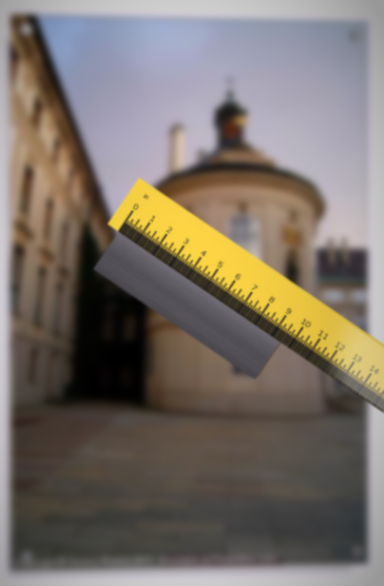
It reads 9.5 in
